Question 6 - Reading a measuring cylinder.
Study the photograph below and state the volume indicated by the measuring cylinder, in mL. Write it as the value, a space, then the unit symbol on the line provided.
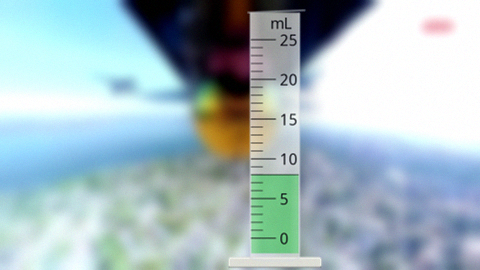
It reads 8 mL
